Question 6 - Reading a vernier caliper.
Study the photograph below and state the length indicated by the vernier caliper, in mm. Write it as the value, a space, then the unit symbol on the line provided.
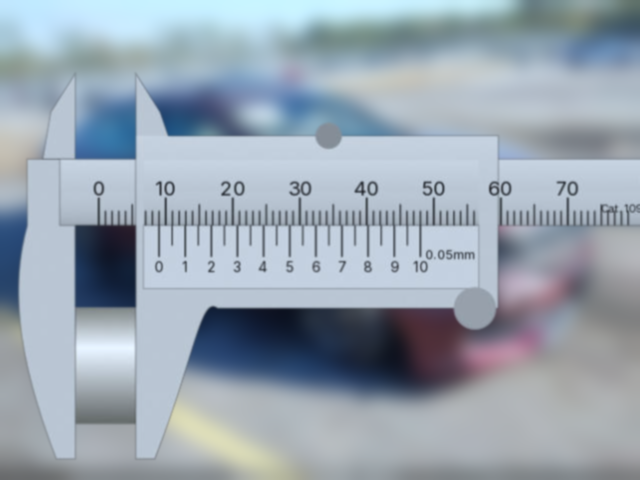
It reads 9.0 mm
